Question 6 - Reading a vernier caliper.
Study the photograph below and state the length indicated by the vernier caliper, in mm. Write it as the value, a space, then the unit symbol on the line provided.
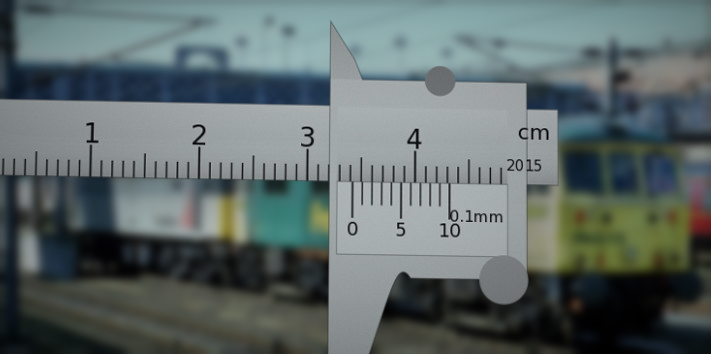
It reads 34.2 mm
